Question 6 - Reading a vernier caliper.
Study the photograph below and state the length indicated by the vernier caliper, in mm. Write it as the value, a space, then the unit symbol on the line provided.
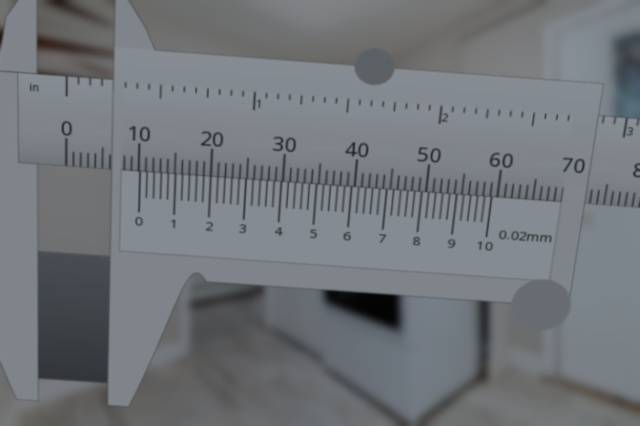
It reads 10.2 mm
